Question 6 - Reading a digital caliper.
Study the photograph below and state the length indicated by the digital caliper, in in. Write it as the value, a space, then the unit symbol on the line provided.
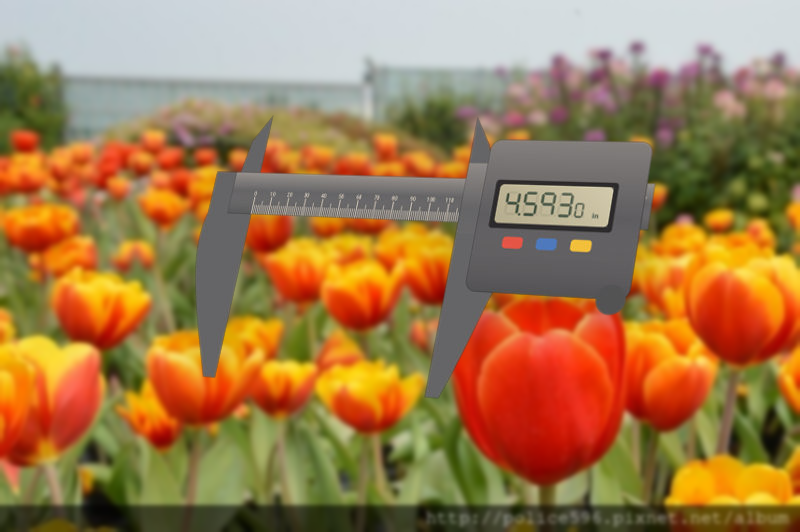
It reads 4.5930 in
